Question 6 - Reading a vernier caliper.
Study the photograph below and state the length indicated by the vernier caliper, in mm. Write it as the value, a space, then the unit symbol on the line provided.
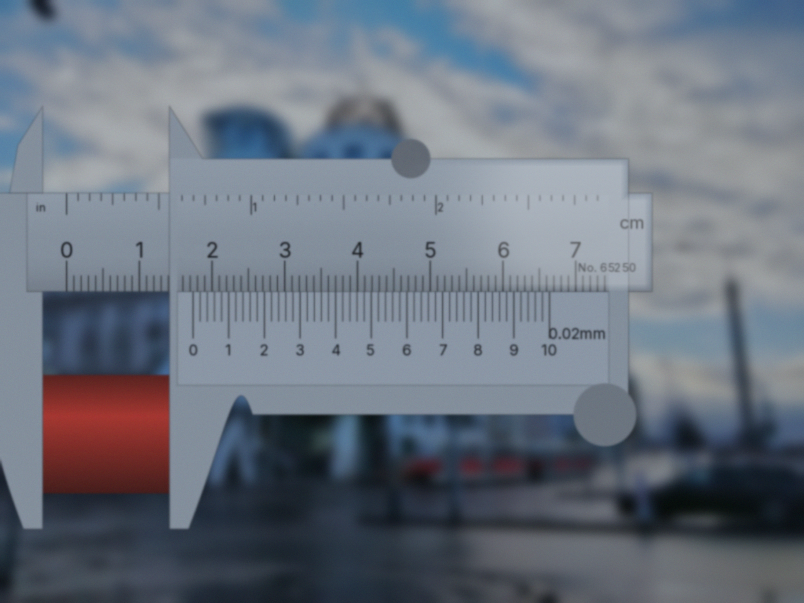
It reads 17.4 mm
